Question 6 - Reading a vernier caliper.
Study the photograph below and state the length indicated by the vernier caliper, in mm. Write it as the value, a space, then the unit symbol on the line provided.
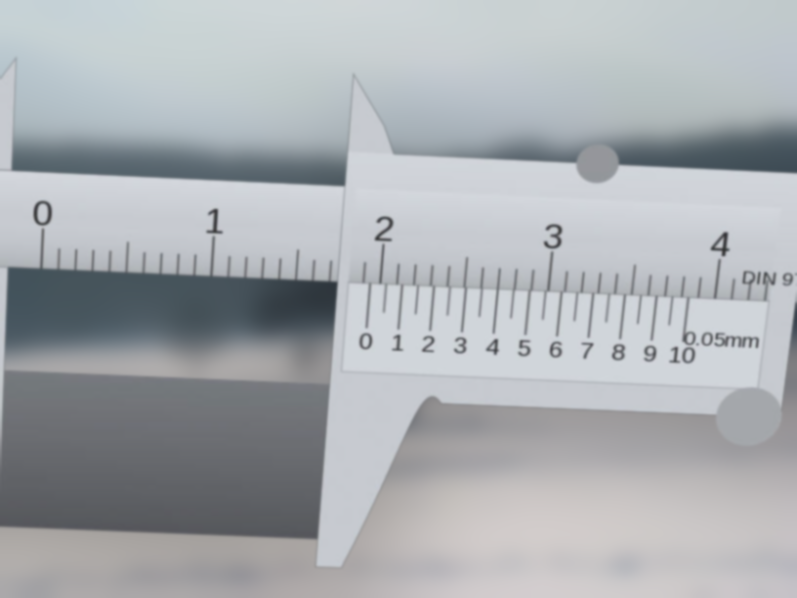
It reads 19.4 mm
